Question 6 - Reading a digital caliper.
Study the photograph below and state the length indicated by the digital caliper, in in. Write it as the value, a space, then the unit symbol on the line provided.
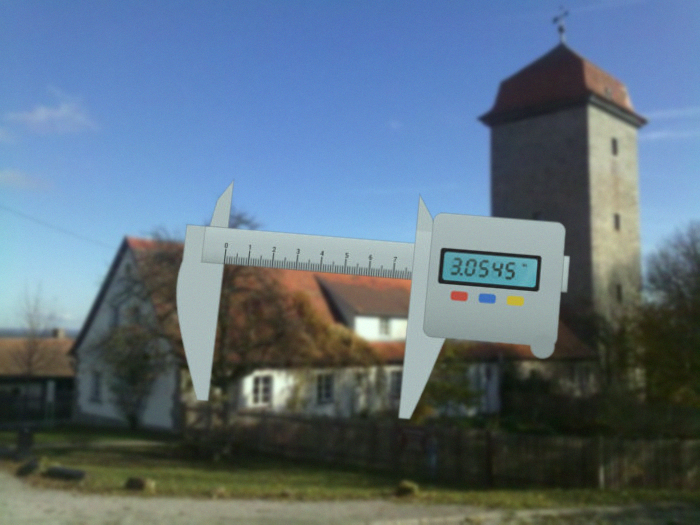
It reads 3.0545 in
